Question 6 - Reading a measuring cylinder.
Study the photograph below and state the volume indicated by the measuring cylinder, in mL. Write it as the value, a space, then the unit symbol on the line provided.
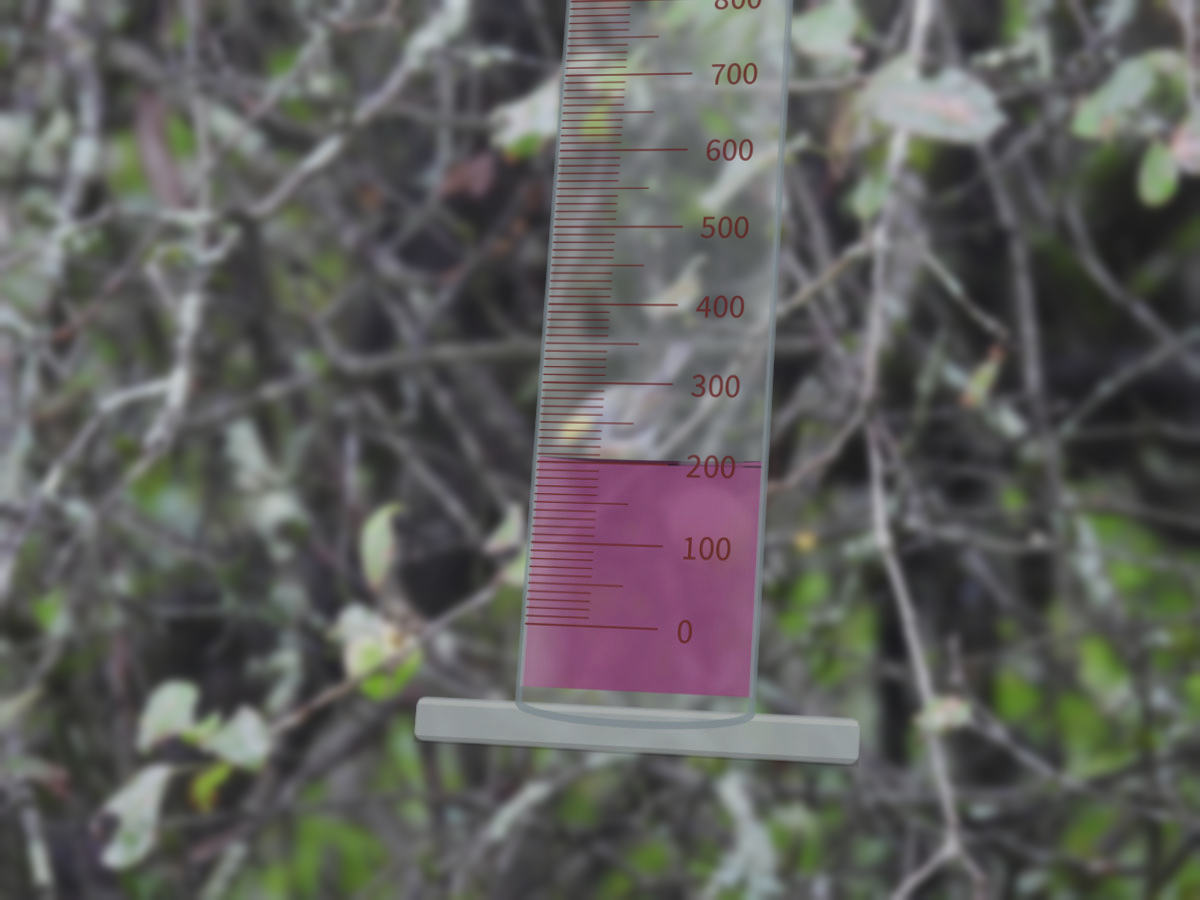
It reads 200 mL
